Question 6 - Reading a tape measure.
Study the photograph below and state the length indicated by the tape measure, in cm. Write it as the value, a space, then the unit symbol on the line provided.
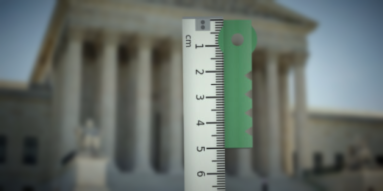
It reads 5 cm
